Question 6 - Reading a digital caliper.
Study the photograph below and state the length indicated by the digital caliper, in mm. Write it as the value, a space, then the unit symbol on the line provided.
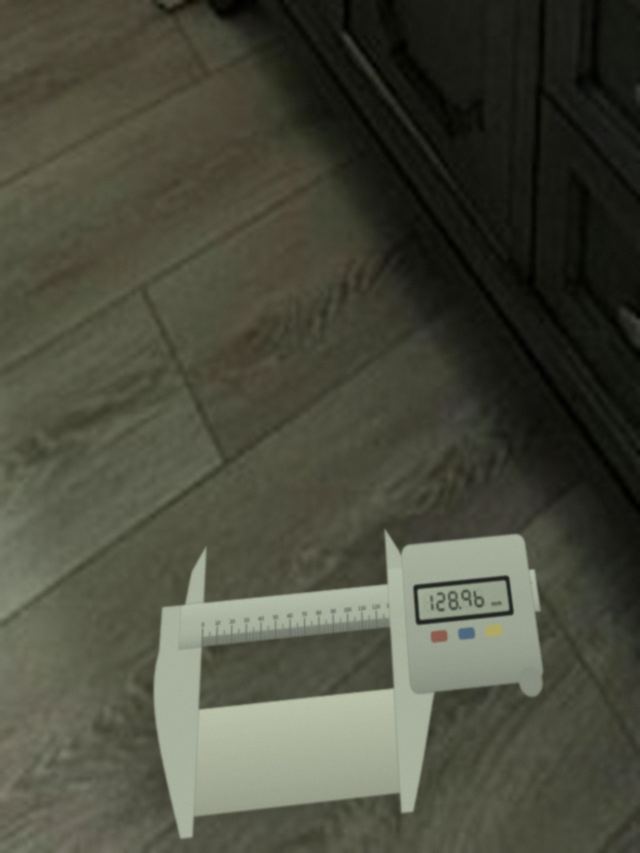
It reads 128.96 mm
